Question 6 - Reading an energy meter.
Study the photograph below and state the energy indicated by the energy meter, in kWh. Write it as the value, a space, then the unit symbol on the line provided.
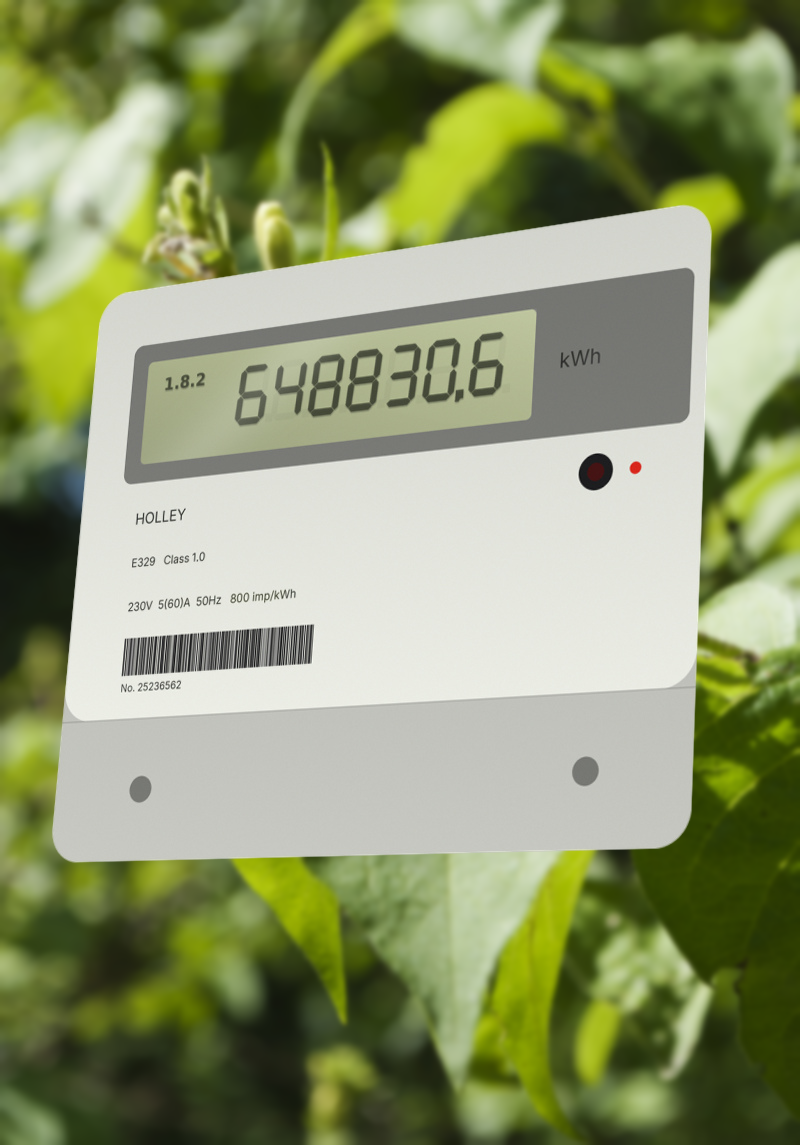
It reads 648830.6 kWh
